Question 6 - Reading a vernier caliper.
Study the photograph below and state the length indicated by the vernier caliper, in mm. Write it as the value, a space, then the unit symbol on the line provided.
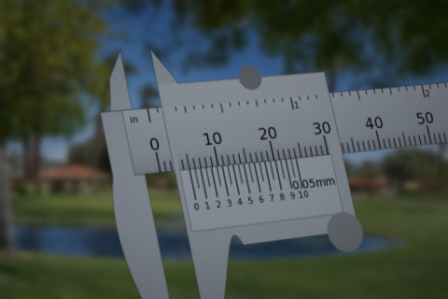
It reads 5.0 mm
